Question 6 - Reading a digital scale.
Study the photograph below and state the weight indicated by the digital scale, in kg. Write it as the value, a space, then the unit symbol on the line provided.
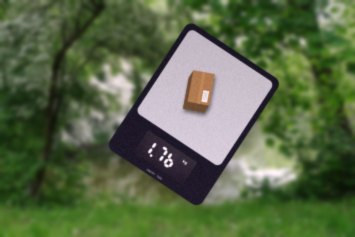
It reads 1.76 kg
